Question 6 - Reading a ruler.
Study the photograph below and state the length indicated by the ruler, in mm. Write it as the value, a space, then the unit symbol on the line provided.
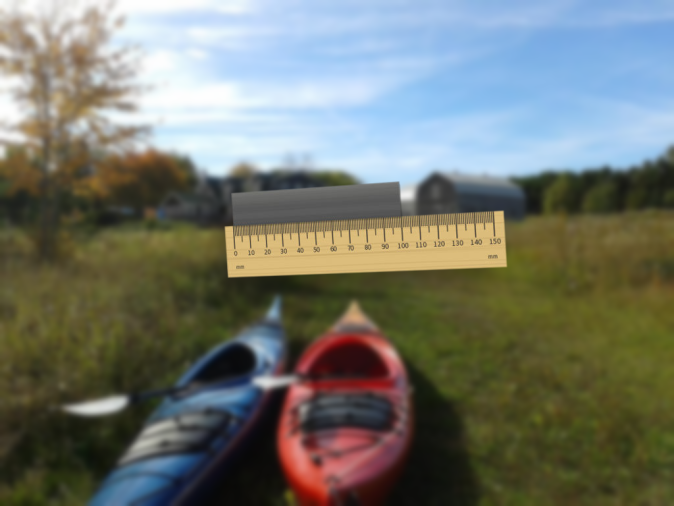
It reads 100 mm
